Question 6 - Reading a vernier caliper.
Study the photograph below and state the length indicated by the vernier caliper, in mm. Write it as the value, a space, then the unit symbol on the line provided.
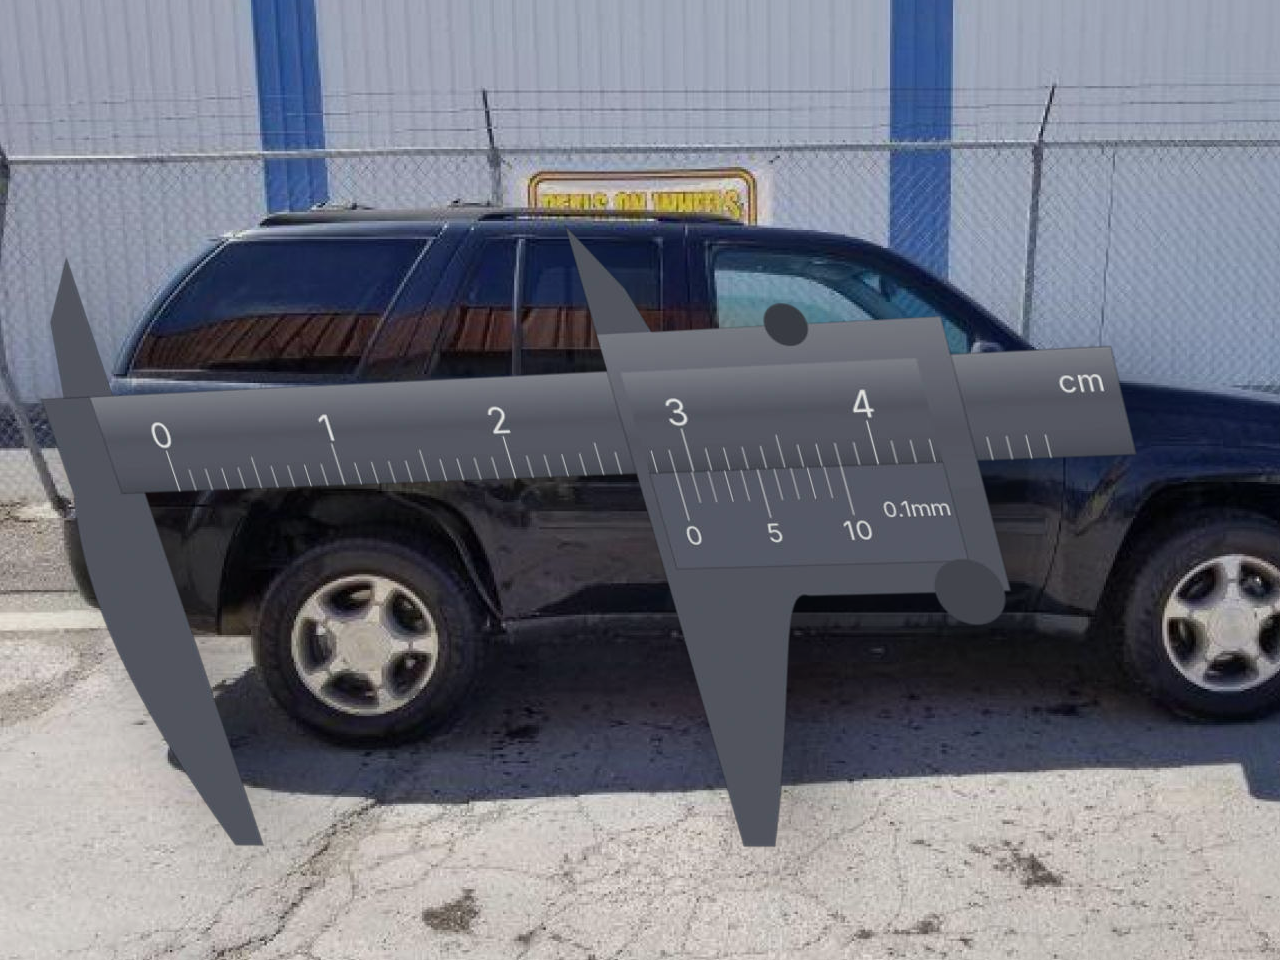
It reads 29.0 mm
